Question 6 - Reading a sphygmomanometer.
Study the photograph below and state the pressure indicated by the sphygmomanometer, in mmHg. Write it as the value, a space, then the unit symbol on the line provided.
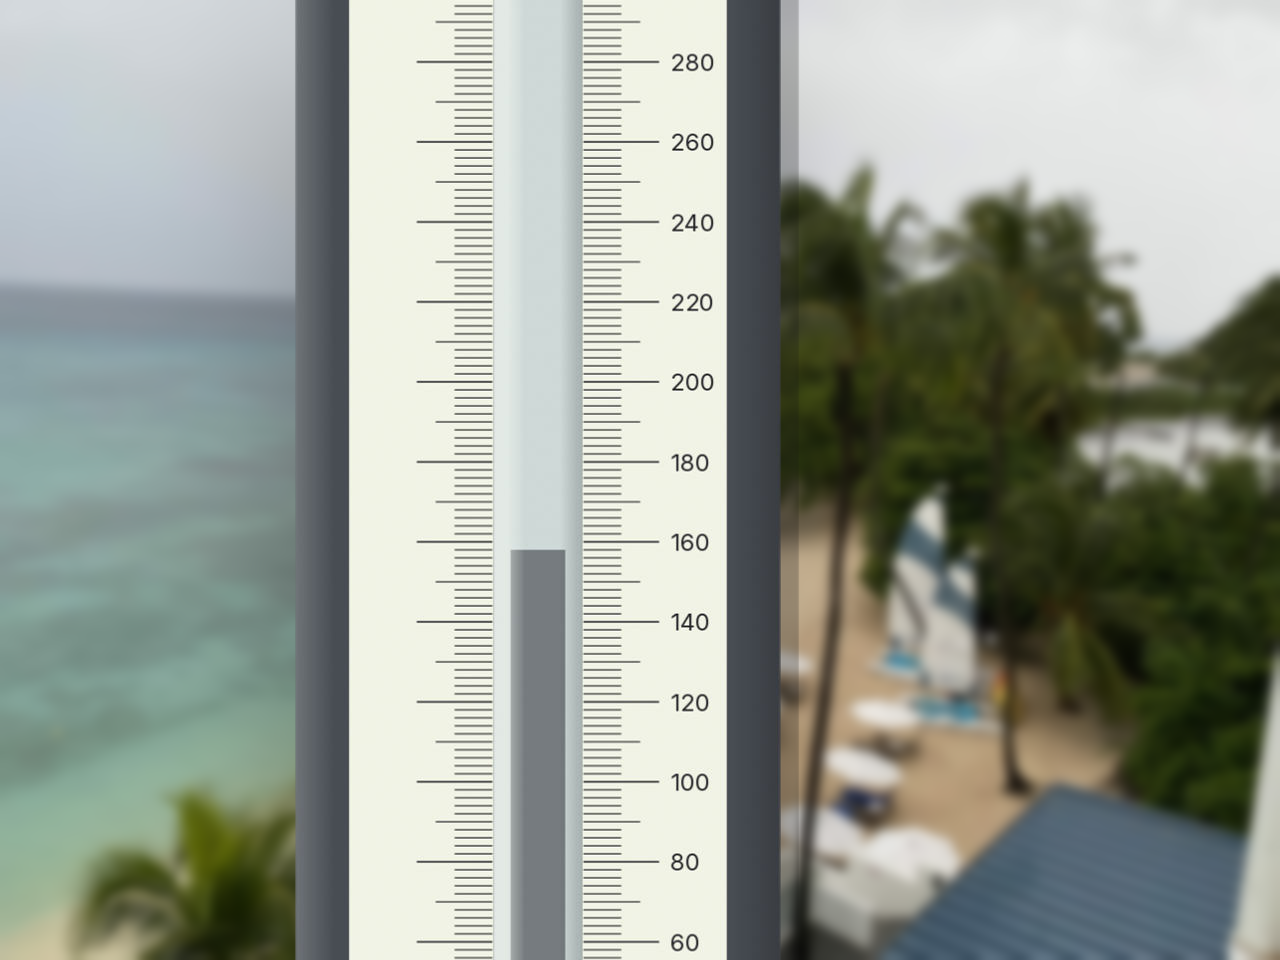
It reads 158 mmHg
